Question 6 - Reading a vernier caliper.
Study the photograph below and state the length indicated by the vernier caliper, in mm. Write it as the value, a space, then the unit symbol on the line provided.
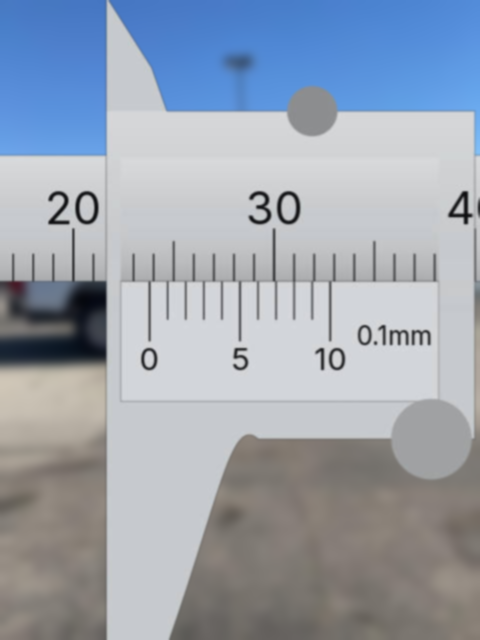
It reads 23.8 mm
